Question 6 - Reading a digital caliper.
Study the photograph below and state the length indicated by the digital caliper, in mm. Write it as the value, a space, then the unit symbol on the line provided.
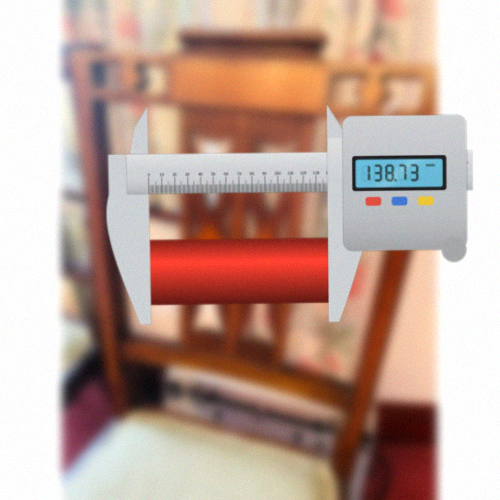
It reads 138.73 mm
